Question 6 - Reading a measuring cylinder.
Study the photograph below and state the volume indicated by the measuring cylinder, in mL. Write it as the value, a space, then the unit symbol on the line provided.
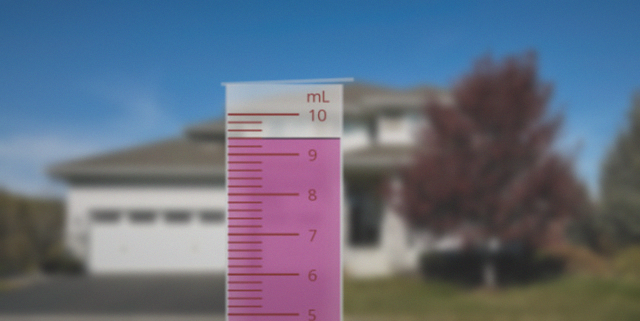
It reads 9.4 mL
